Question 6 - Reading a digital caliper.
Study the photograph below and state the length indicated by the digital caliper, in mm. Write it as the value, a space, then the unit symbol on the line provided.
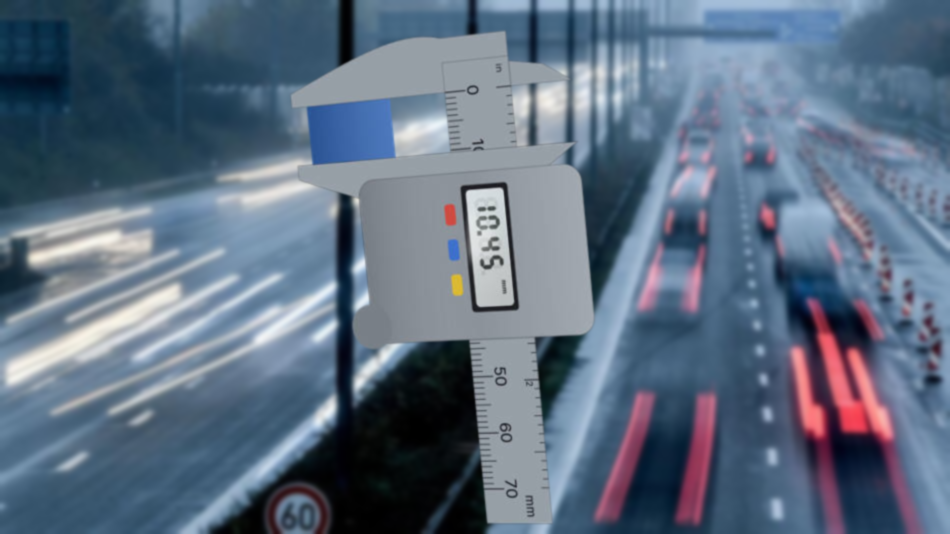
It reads 10.45 mm
